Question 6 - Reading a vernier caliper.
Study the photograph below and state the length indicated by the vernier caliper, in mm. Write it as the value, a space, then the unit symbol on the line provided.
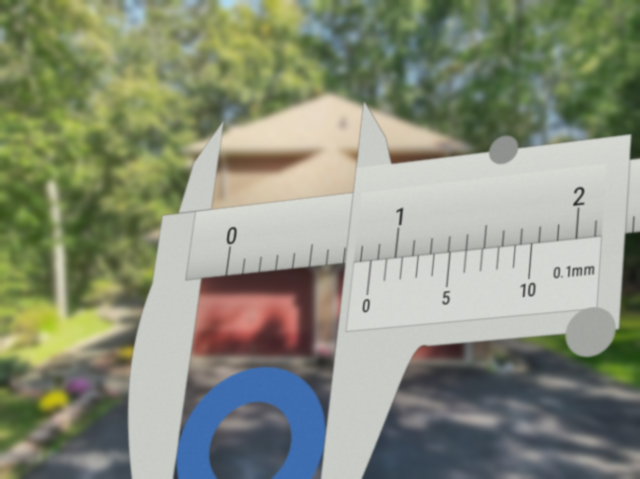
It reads 8.6 mm
